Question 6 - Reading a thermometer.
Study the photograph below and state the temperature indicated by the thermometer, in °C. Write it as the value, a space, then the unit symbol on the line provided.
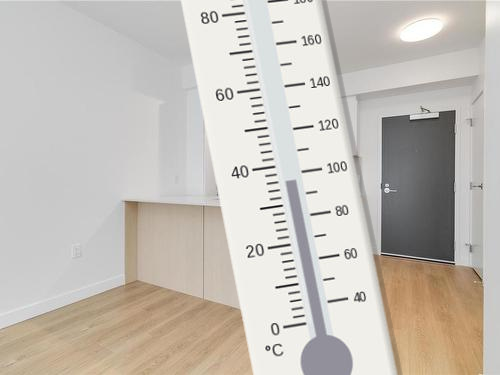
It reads 36 °C
